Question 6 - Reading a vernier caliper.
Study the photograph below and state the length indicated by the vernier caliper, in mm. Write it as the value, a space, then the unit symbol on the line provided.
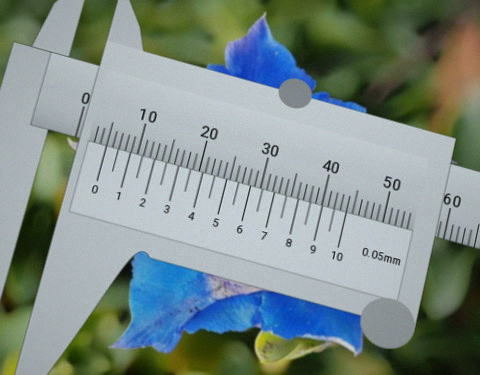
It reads 5.0 mm
